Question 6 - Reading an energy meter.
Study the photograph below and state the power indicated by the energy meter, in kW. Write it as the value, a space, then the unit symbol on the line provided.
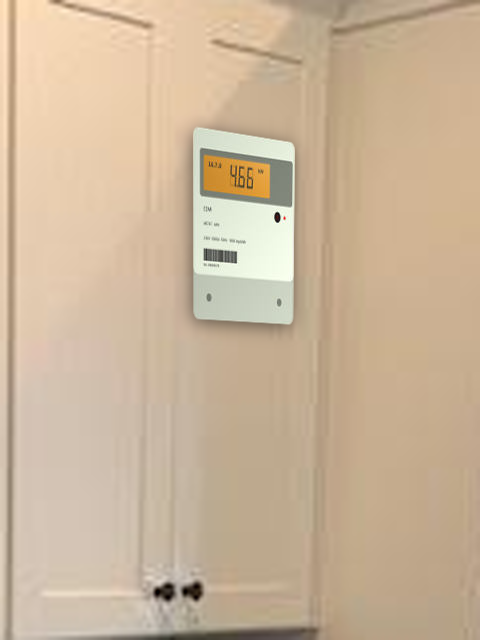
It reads 4.66 kW
